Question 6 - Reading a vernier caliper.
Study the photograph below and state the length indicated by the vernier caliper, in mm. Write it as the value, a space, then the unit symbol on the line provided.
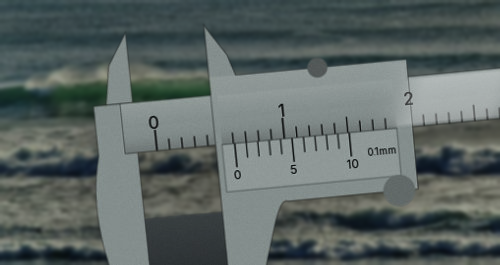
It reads 6.1 mm
